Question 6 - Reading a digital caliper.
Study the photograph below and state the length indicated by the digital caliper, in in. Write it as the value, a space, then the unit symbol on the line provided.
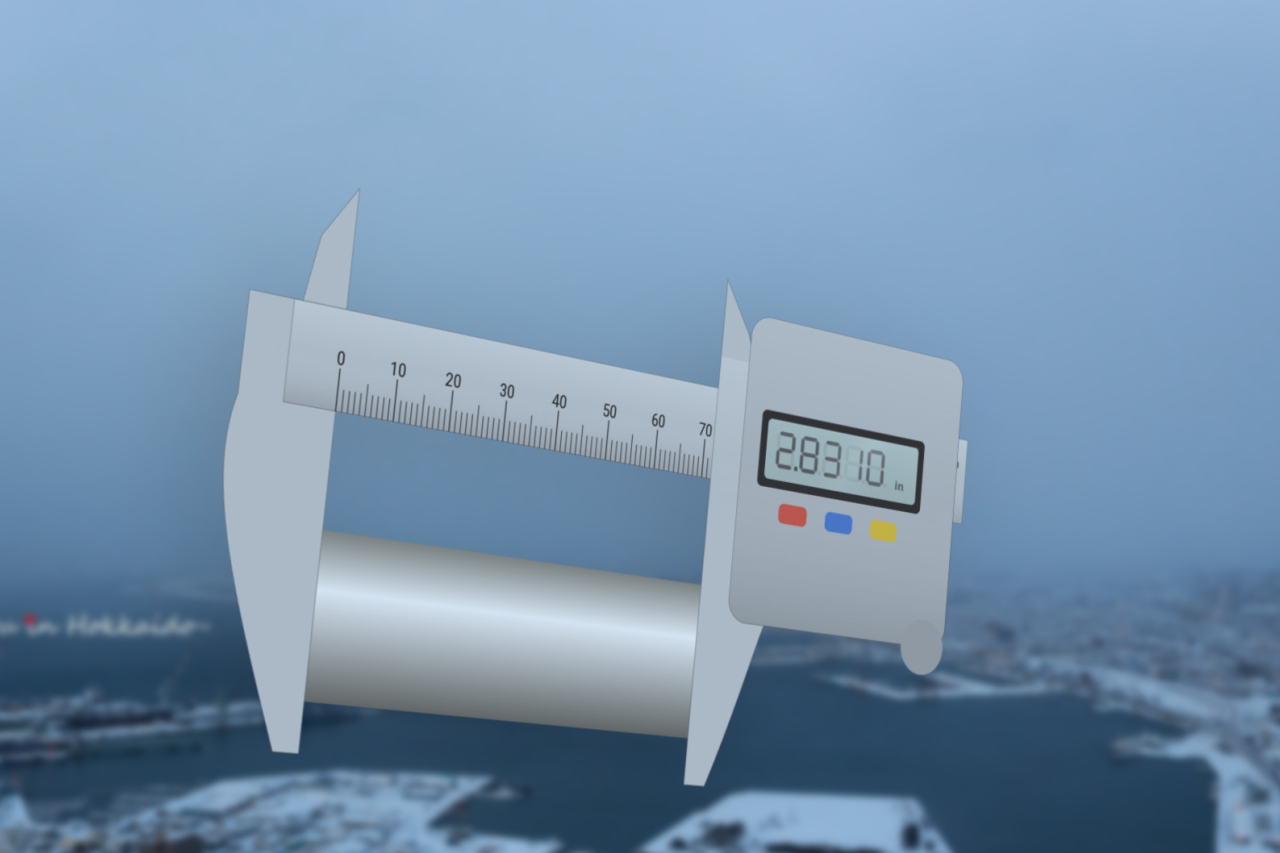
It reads 2.8310 in
